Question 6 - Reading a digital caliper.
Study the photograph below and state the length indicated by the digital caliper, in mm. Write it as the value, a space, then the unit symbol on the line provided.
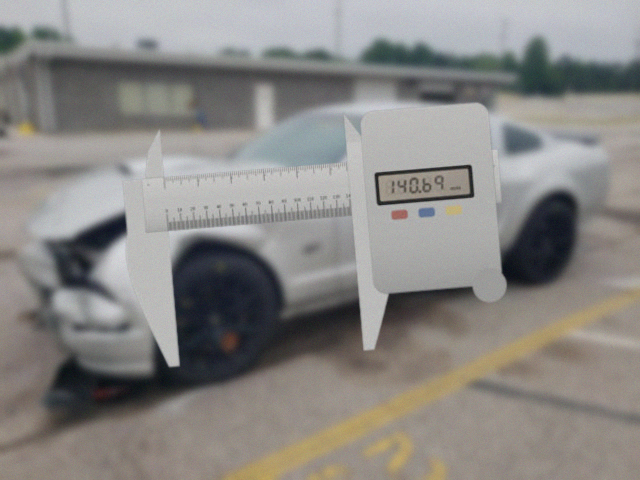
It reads 140.69 mm
